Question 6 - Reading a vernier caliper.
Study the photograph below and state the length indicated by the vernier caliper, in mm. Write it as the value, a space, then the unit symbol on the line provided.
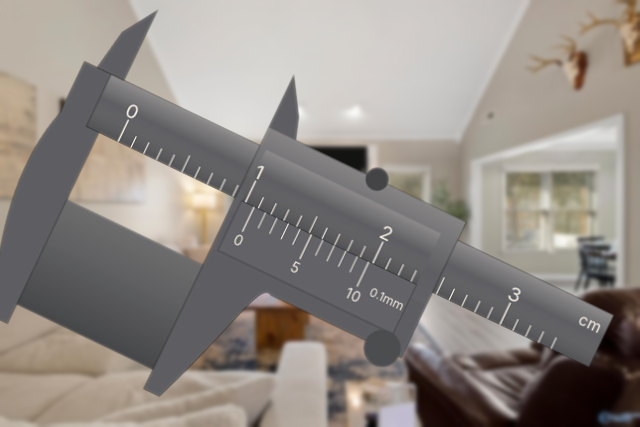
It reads 10.7 mm
